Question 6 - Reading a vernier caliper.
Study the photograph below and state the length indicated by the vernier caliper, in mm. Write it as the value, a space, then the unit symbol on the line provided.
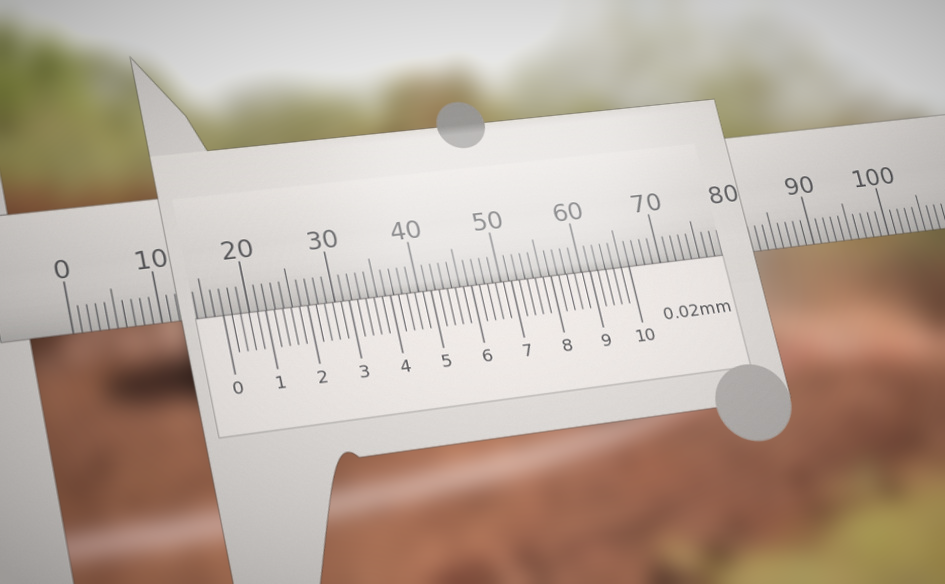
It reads 17.0 mm
